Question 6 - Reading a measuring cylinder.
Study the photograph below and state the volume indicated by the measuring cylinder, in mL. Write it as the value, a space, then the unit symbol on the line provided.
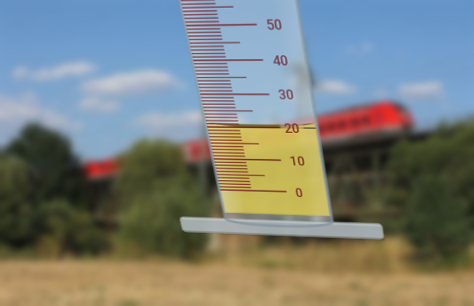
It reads 20 mL
